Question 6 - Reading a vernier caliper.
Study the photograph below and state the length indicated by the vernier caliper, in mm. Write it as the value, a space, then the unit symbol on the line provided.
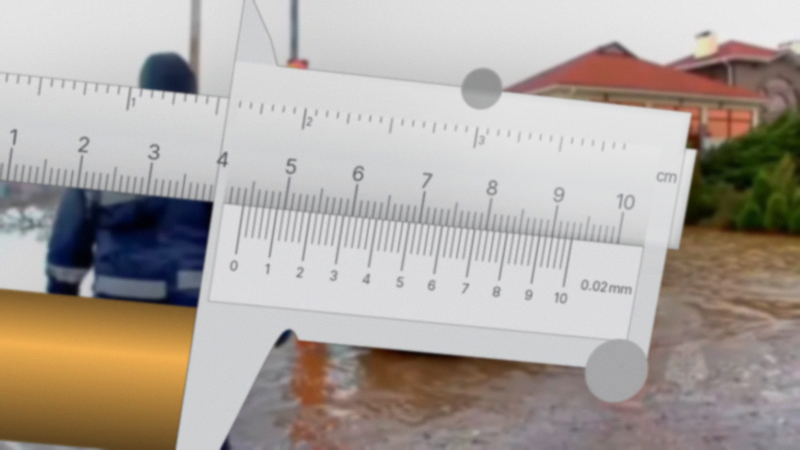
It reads 44.0 mm
